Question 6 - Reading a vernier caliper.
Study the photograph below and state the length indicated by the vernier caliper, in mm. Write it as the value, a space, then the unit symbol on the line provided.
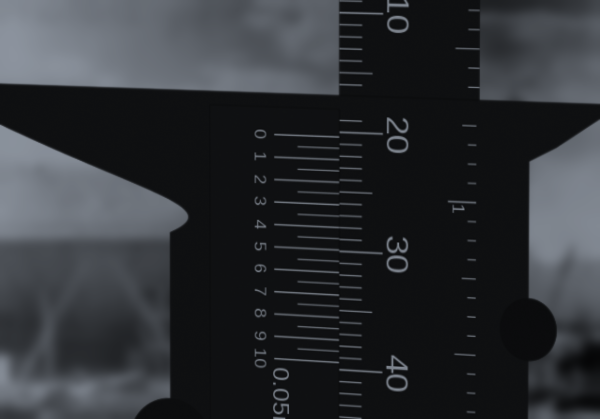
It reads 20.4 mm
